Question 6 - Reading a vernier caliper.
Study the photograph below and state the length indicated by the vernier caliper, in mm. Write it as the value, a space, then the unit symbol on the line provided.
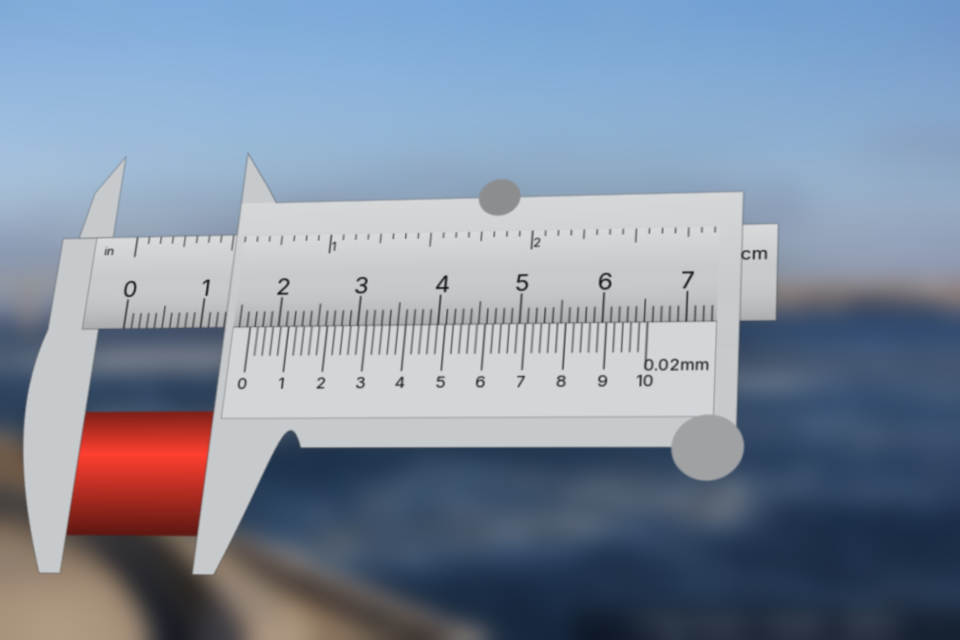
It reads 16.4 mm
